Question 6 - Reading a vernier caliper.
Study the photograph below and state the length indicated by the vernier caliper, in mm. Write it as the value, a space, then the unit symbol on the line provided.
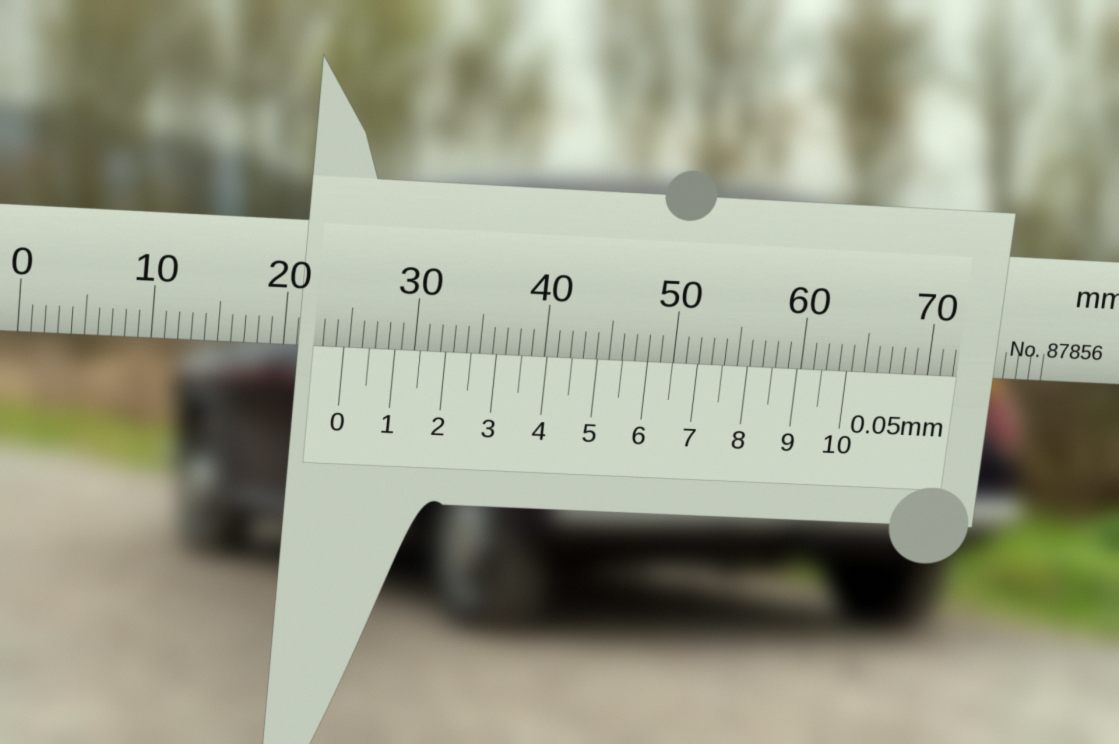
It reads 24.6 mm
